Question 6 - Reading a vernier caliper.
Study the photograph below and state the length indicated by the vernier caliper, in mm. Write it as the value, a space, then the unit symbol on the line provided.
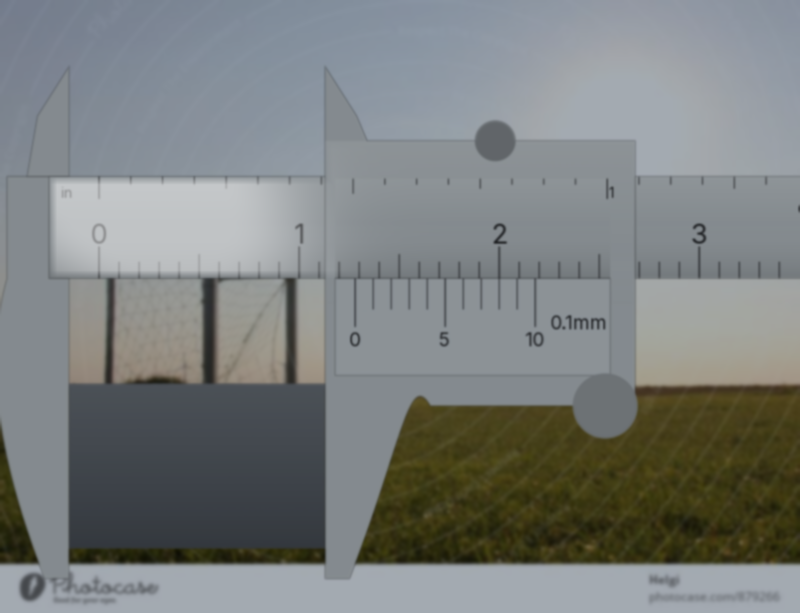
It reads 12.8 mm
